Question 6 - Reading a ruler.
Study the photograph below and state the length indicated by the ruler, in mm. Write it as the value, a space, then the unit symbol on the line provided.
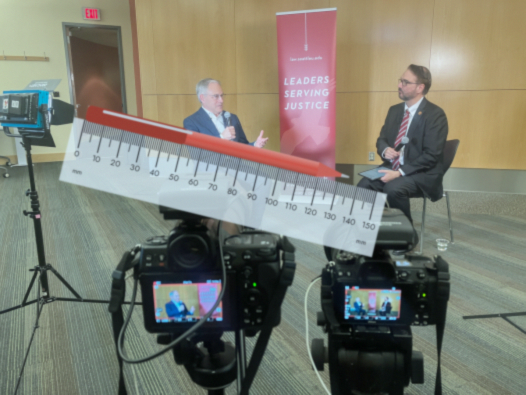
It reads 135 mm
